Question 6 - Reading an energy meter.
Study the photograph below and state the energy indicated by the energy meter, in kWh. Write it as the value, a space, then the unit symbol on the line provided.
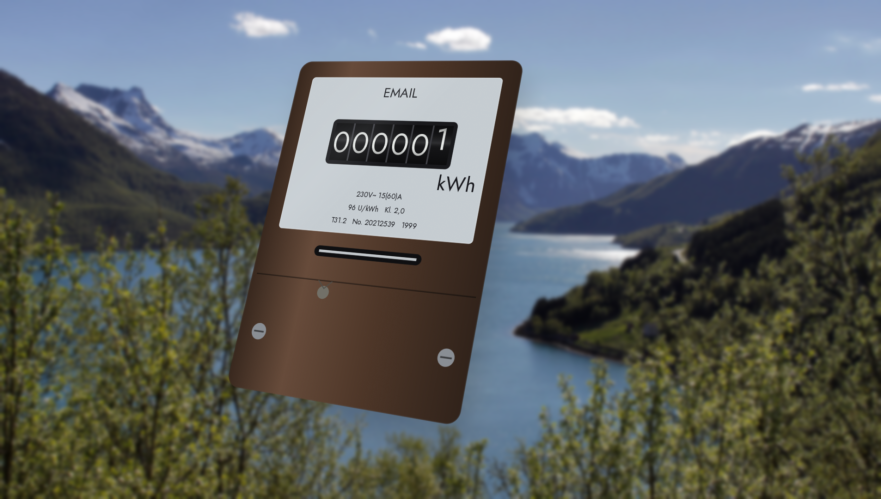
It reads 1 kWh
